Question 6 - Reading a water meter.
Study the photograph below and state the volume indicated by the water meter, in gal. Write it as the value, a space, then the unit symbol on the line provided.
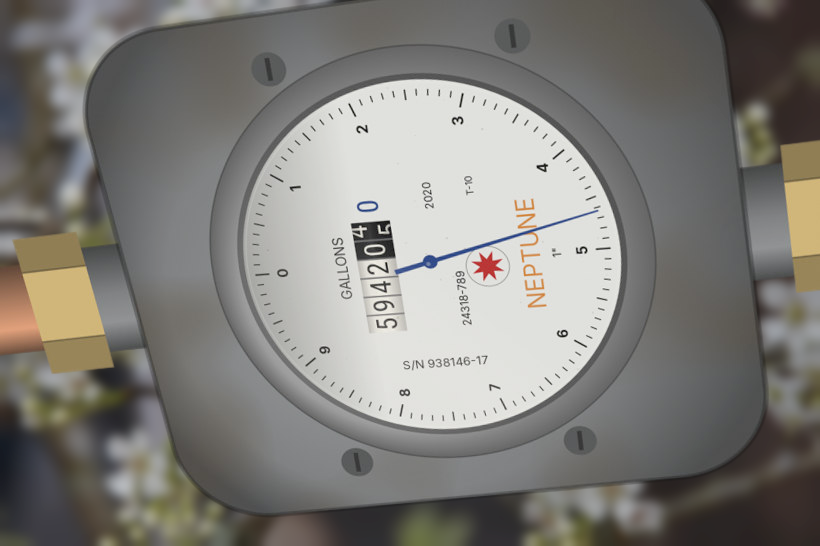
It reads 5942044.6 gal
